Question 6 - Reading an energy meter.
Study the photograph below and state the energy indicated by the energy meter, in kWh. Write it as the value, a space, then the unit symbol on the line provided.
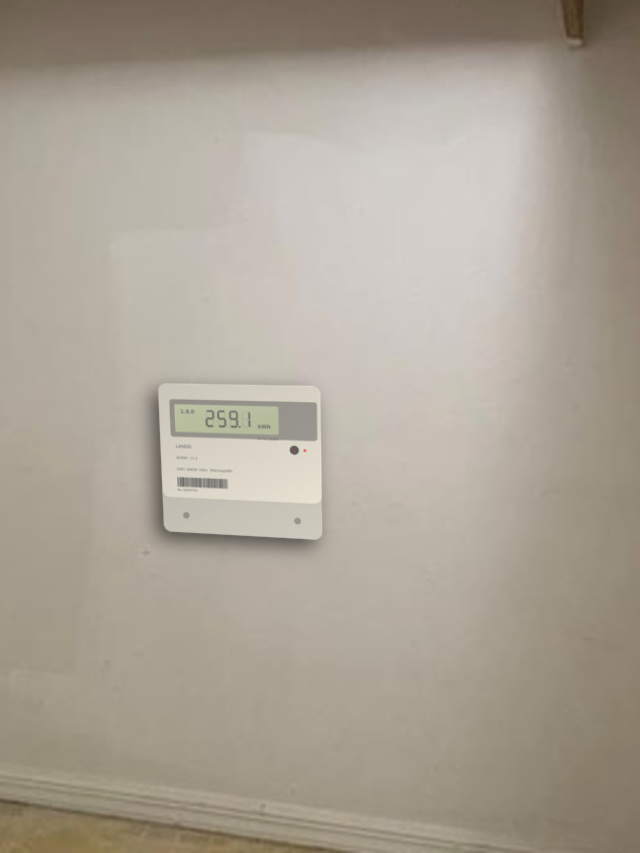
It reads 259.1 kWh
